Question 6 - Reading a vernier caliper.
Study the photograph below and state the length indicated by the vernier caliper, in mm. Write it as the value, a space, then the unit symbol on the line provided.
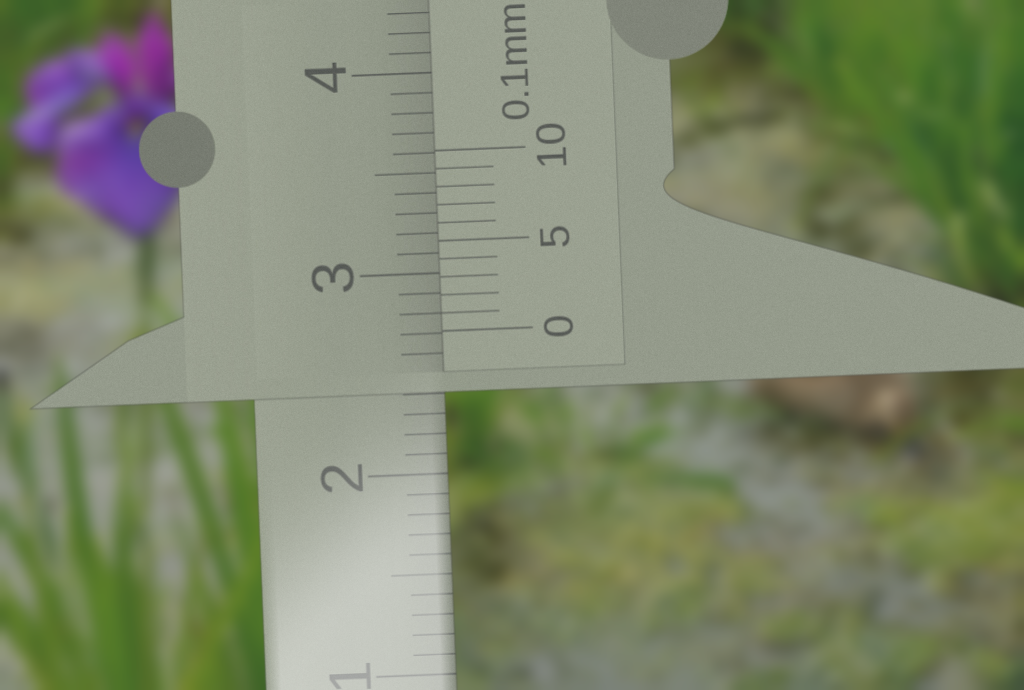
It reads 27.1 mm
